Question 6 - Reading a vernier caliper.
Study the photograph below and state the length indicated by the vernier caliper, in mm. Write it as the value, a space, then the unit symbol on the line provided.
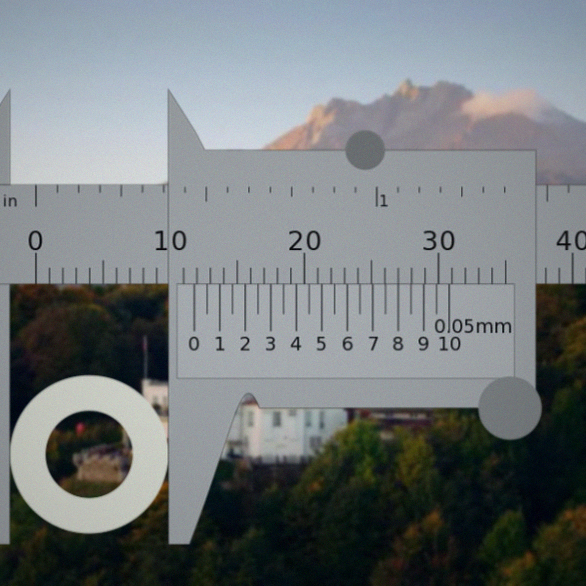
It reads 11.8 mm
